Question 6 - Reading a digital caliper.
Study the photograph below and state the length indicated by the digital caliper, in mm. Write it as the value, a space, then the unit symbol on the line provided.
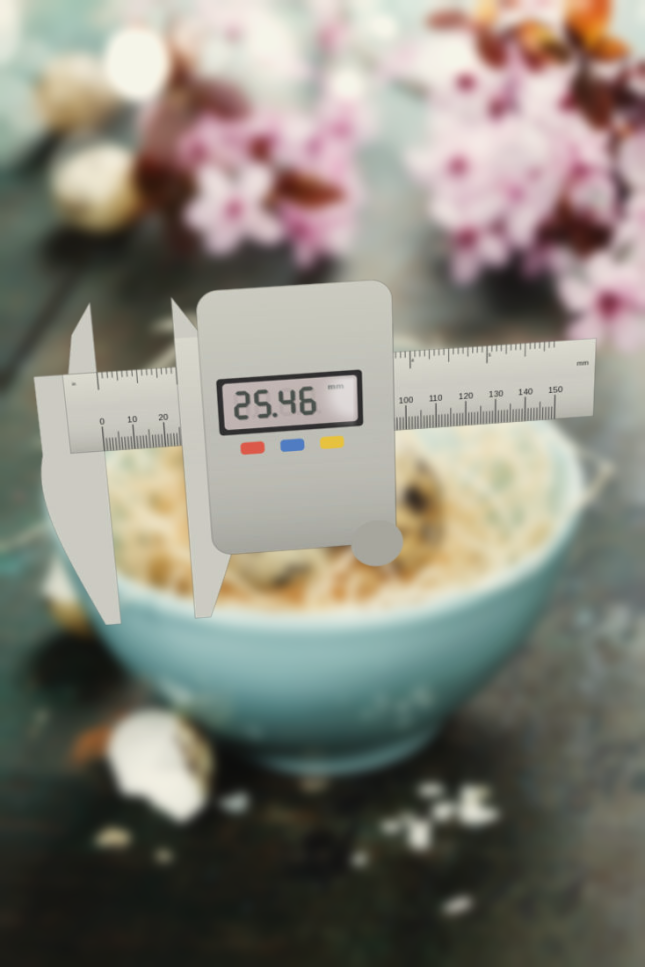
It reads 25.46 mm
